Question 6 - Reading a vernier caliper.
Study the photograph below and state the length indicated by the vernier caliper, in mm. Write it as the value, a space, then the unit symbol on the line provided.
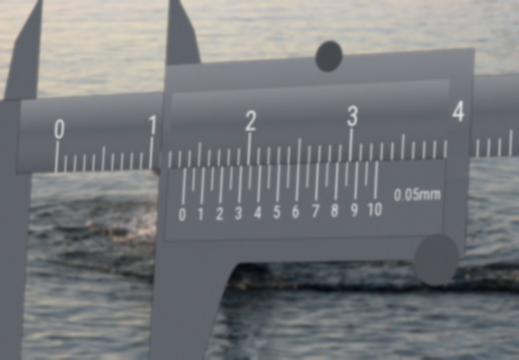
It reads 13.6 mm
